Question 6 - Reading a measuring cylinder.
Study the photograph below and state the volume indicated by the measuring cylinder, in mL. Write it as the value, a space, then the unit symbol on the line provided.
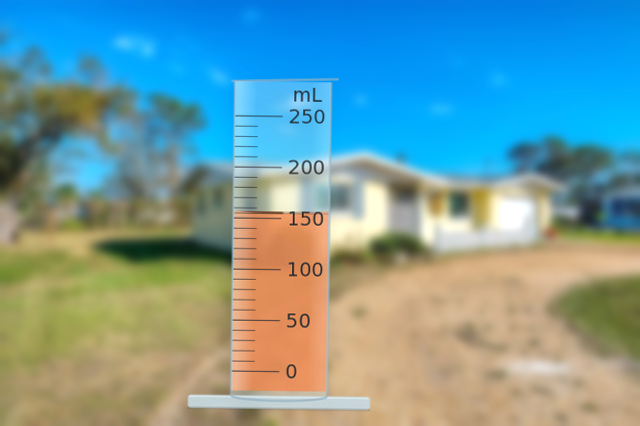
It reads 155 mL
